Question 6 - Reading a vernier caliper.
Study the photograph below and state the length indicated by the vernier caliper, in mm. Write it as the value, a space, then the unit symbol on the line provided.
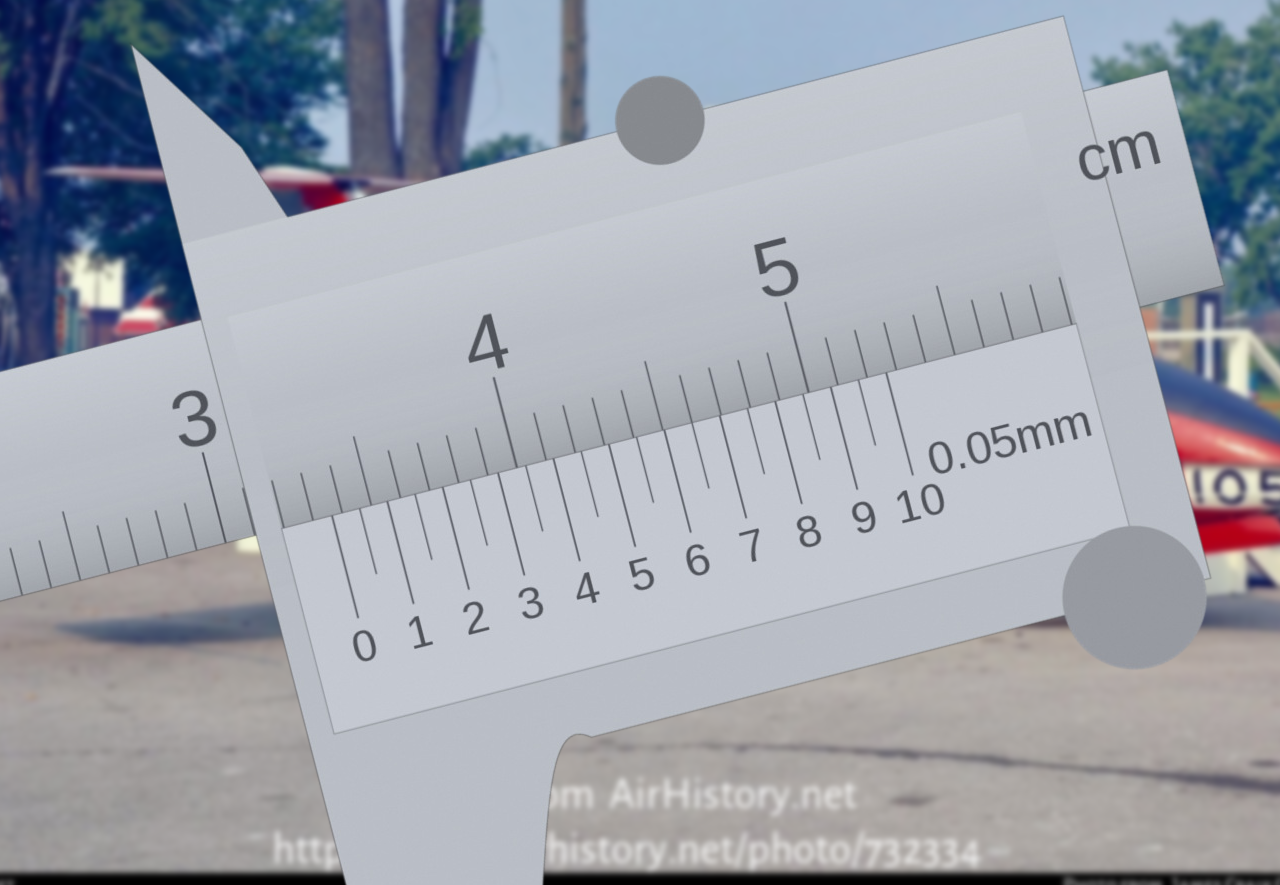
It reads 33.65 mm
